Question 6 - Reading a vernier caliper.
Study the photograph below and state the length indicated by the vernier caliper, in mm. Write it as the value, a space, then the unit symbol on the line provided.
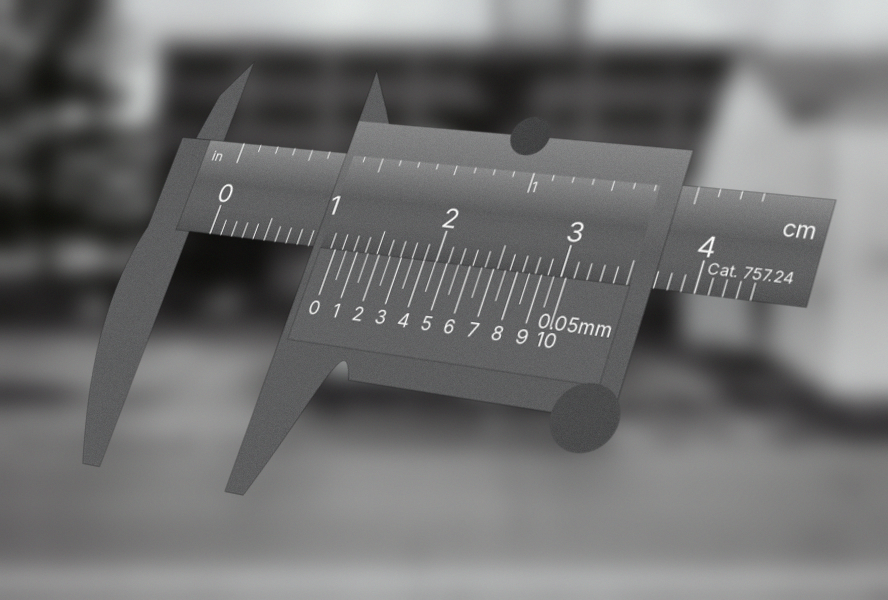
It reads 11.4 mm
